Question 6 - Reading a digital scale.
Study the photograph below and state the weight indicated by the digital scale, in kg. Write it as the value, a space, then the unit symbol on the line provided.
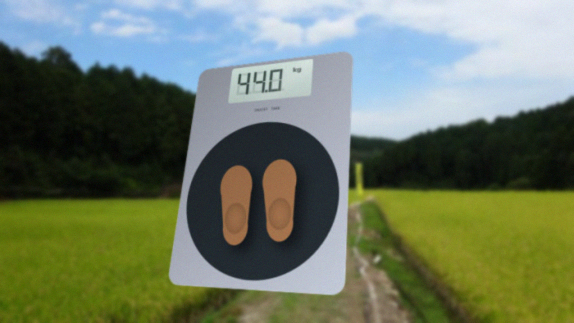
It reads 44.0 kg
